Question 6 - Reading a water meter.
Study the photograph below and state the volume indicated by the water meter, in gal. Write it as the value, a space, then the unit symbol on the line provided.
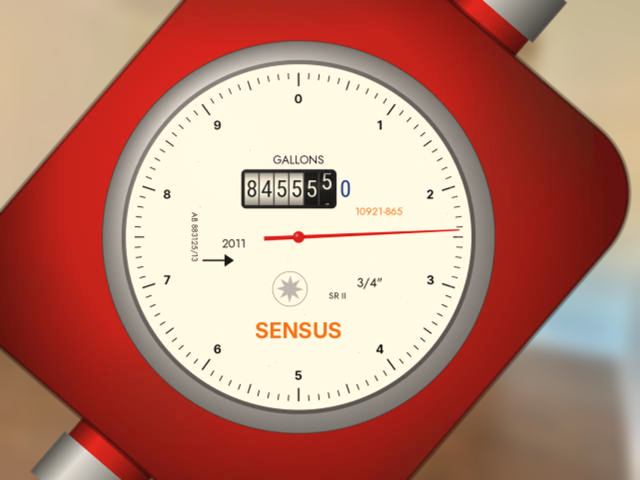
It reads 8455552.4 gal
